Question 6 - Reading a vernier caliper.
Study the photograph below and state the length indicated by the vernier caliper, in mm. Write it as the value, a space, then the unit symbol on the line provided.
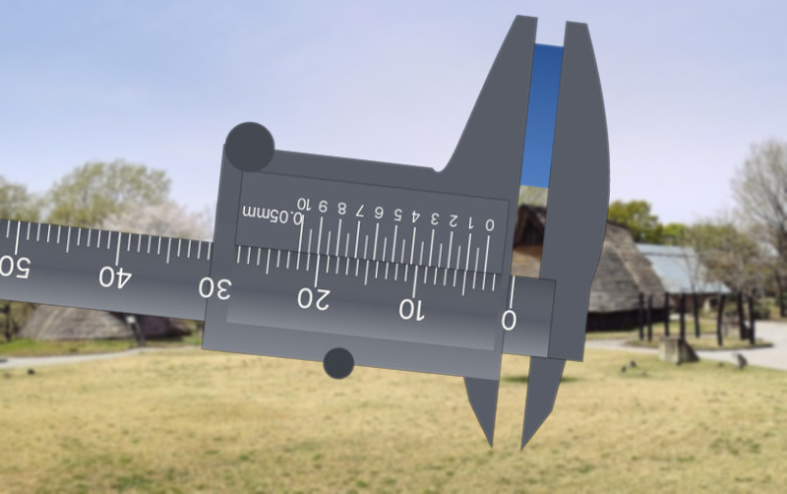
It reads 3.0 mm
